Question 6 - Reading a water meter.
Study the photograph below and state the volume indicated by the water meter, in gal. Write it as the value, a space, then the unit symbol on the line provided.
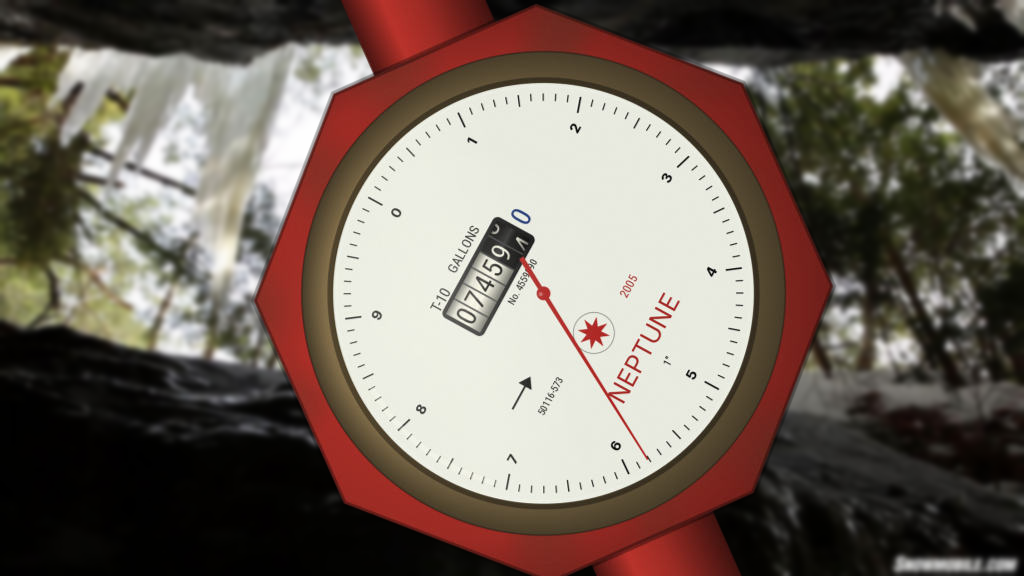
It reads 745935.8 gal
